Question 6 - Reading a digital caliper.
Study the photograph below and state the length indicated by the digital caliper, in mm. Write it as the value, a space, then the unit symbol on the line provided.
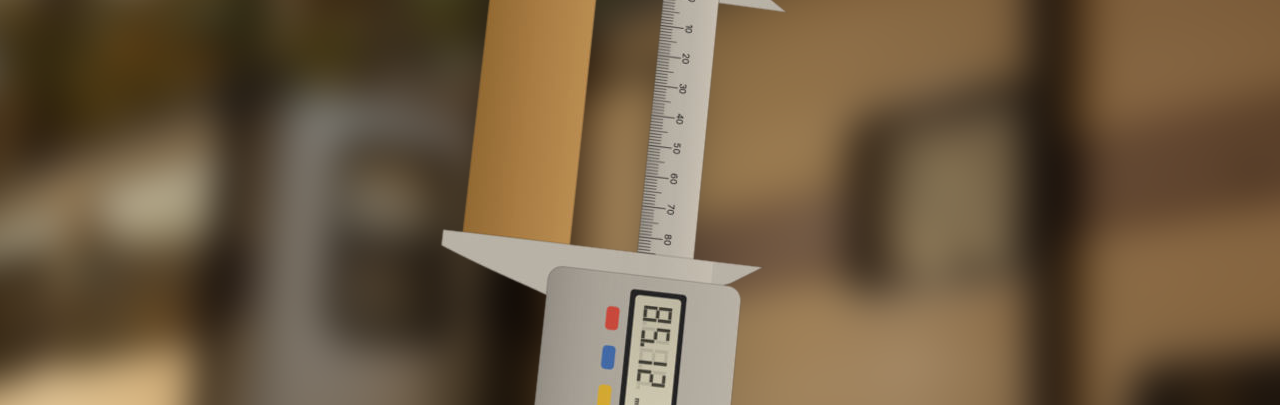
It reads 85.12 mm
